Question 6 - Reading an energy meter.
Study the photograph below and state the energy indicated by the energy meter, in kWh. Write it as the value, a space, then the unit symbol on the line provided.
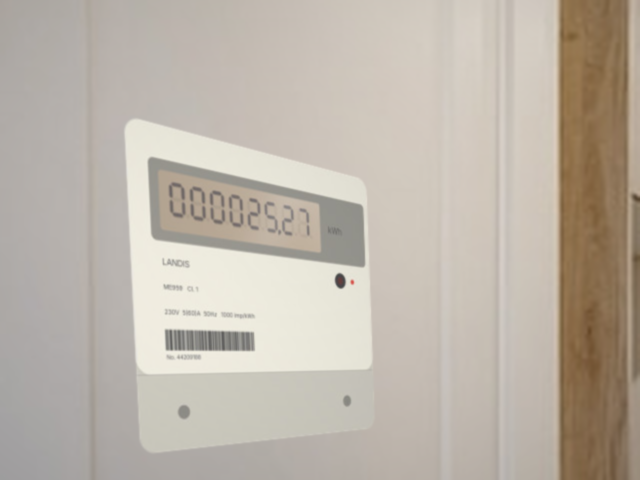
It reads 25.27 kWh
